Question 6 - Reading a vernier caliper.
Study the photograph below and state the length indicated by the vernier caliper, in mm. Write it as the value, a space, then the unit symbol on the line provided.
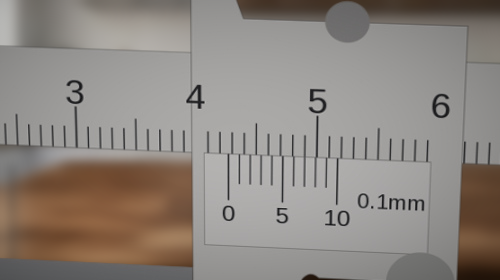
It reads 42.7 mm
